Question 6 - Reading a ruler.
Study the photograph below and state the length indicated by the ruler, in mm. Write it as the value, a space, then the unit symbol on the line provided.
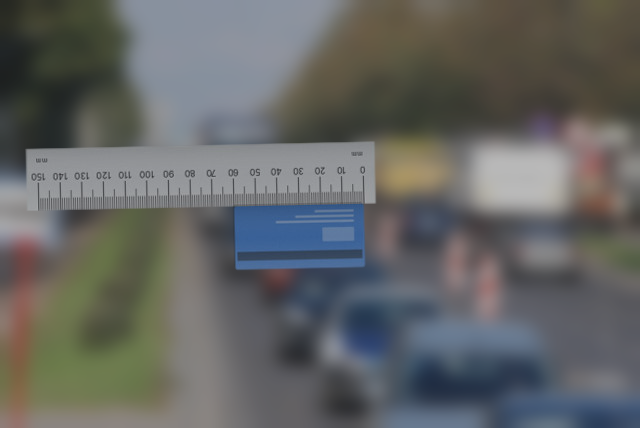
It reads 60 mm
